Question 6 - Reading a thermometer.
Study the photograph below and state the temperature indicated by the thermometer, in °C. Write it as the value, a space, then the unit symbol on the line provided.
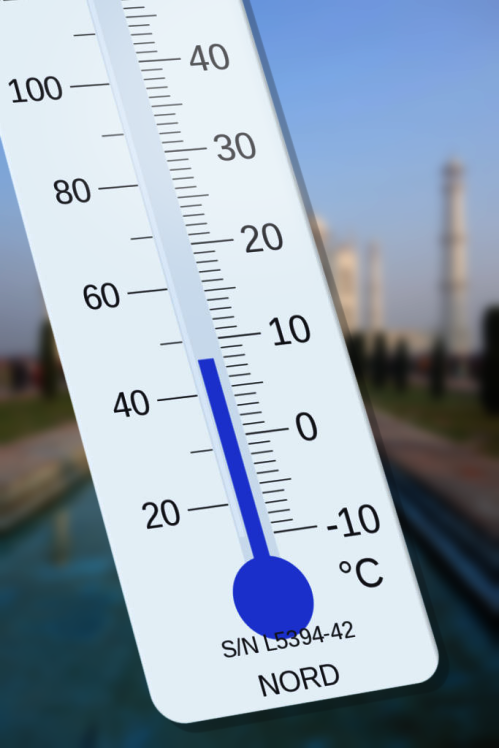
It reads 8 °C
